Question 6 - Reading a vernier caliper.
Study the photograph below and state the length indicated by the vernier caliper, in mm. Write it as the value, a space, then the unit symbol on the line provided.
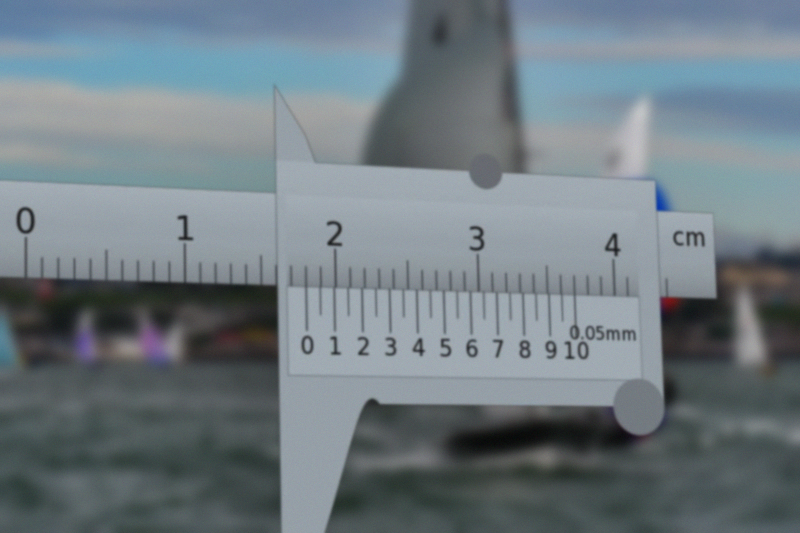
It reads 18.0 mm
